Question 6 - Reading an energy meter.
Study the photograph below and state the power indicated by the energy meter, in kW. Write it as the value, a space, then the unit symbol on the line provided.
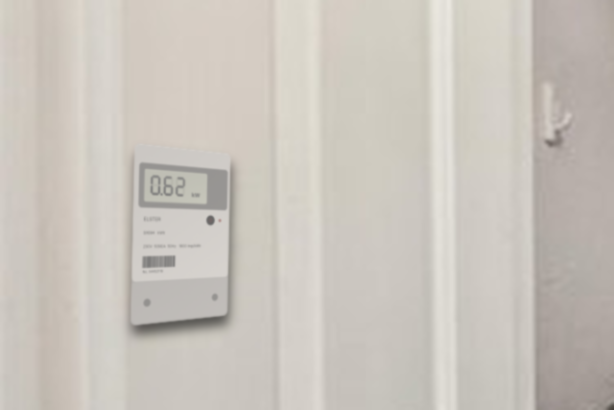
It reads 0.62 kW
